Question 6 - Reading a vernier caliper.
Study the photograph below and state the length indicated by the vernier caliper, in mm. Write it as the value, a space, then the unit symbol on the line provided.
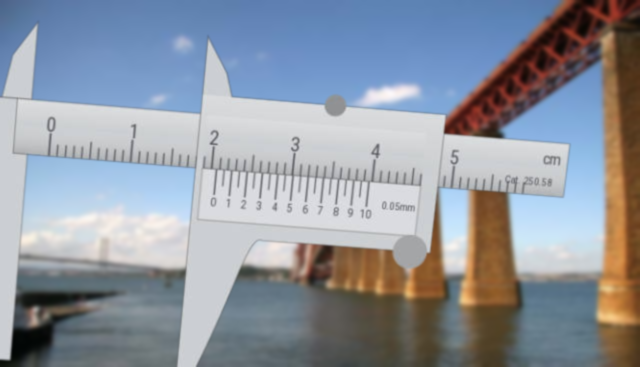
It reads 20.6 mm
